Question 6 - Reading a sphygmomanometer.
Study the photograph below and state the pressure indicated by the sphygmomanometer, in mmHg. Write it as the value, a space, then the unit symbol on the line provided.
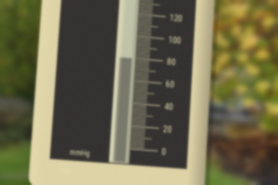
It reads 80 mmHg
